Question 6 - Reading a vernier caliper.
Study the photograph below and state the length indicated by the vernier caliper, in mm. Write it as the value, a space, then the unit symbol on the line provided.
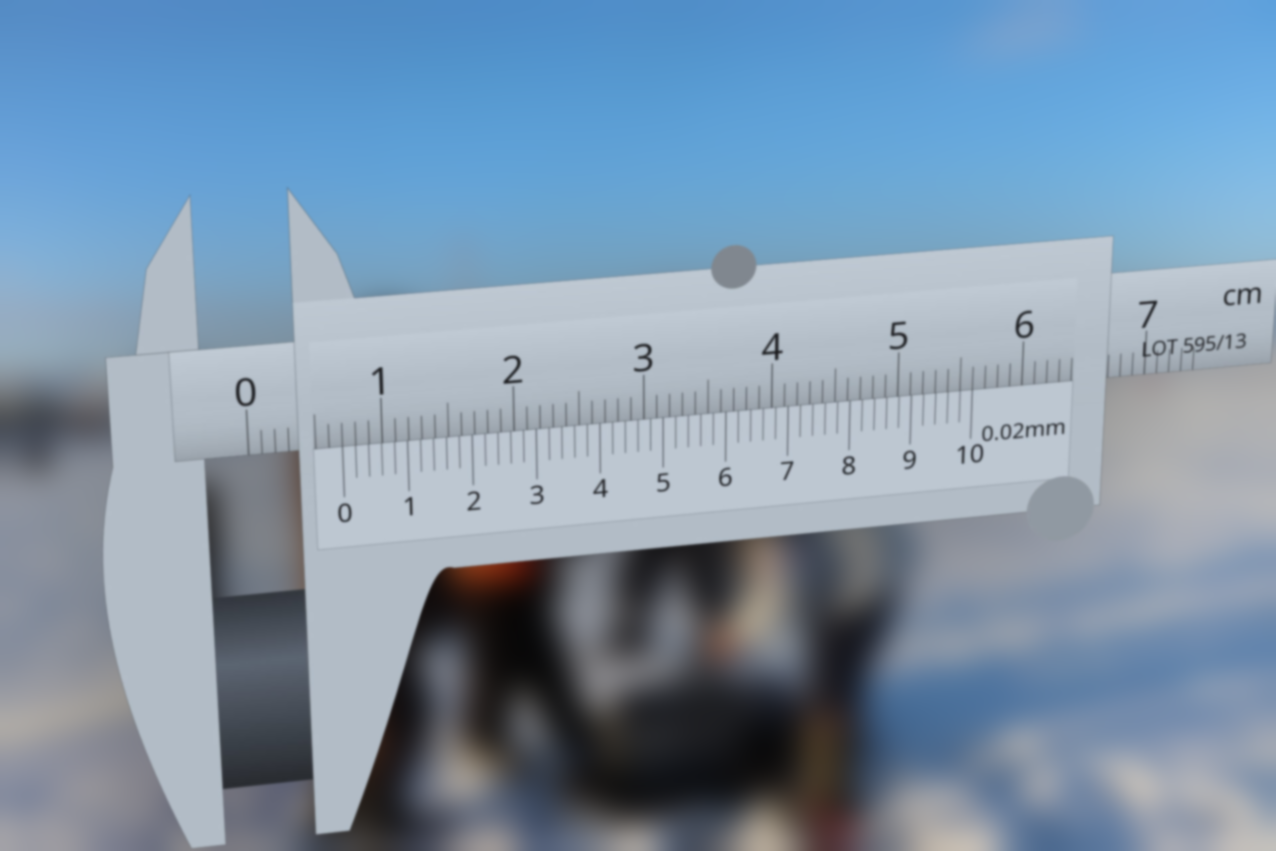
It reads 7.0 mm
